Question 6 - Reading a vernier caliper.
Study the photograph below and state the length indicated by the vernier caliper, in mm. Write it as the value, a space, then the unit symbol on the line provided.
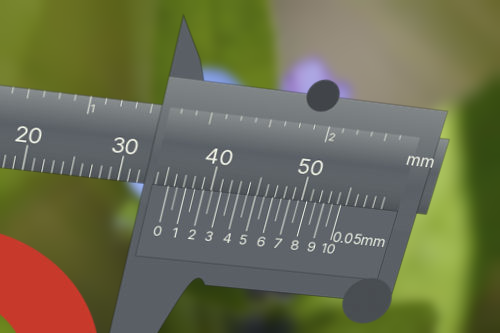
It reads 35.4 mm
